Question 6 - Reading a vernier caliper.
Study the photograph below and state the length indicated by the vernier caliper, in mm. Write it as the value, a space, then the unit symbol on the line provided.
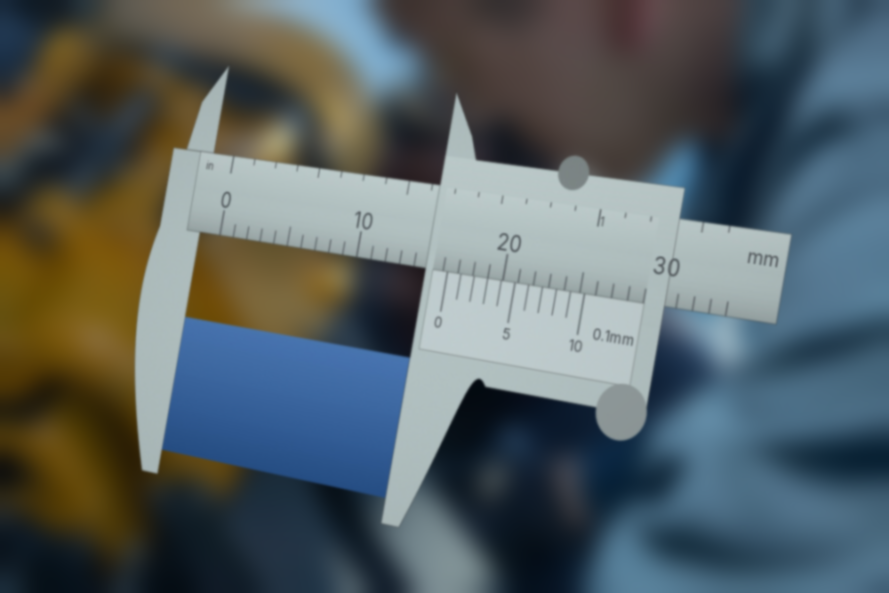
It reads 16.3 mm
